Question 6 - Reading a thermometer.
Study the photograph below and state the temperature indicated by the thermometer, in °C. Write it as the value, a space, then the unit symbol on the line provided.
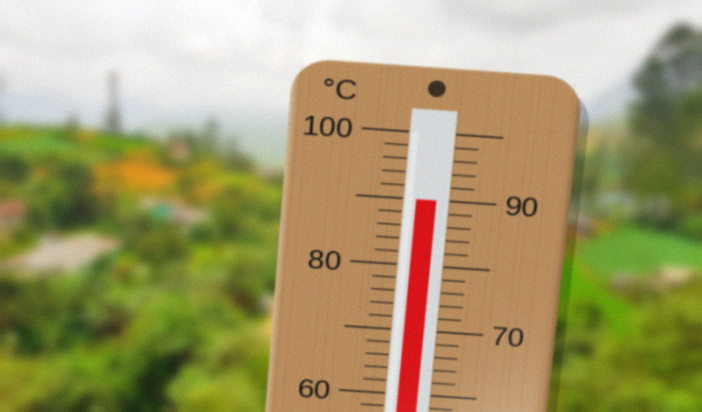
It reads 90 °C
